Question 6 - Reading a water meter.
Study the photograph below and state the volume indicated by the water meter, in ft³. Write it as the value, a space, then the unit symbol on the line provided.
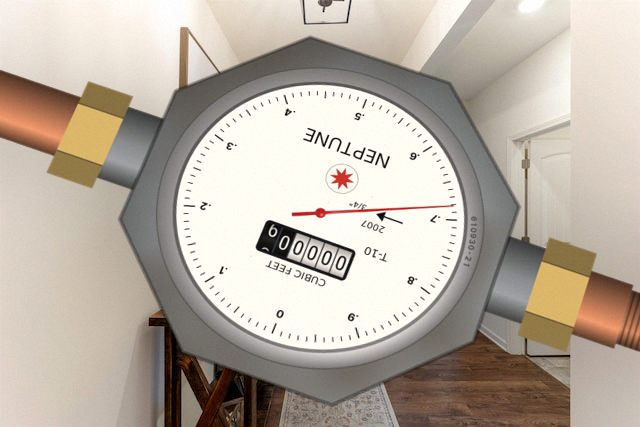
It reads 8.68 ft³
